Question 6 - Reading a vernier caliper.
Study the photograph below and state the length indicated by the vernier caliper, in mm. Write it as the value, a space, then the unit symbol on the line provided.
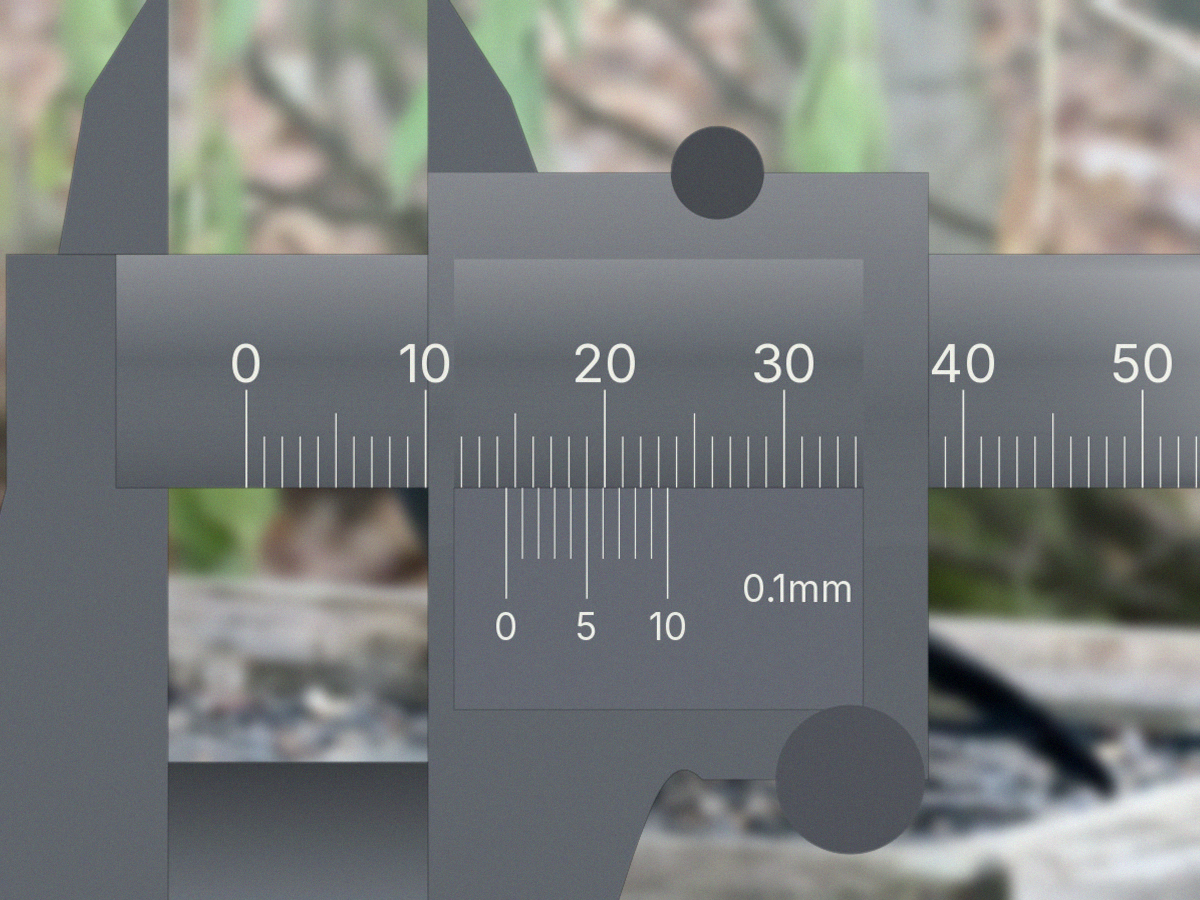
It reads 14.5 mm
